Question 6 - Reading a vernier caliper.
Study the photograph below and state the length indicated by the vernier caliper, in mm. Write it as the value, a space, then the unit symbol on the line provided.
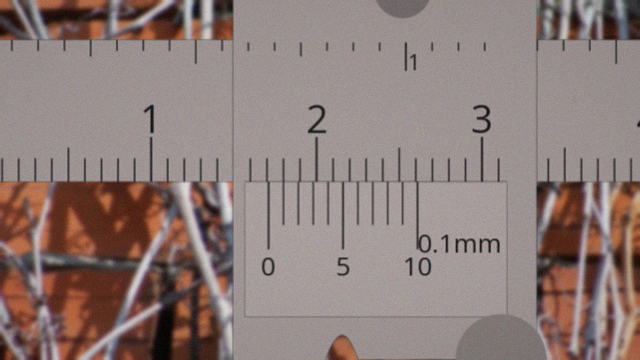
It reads 17.1 mm
